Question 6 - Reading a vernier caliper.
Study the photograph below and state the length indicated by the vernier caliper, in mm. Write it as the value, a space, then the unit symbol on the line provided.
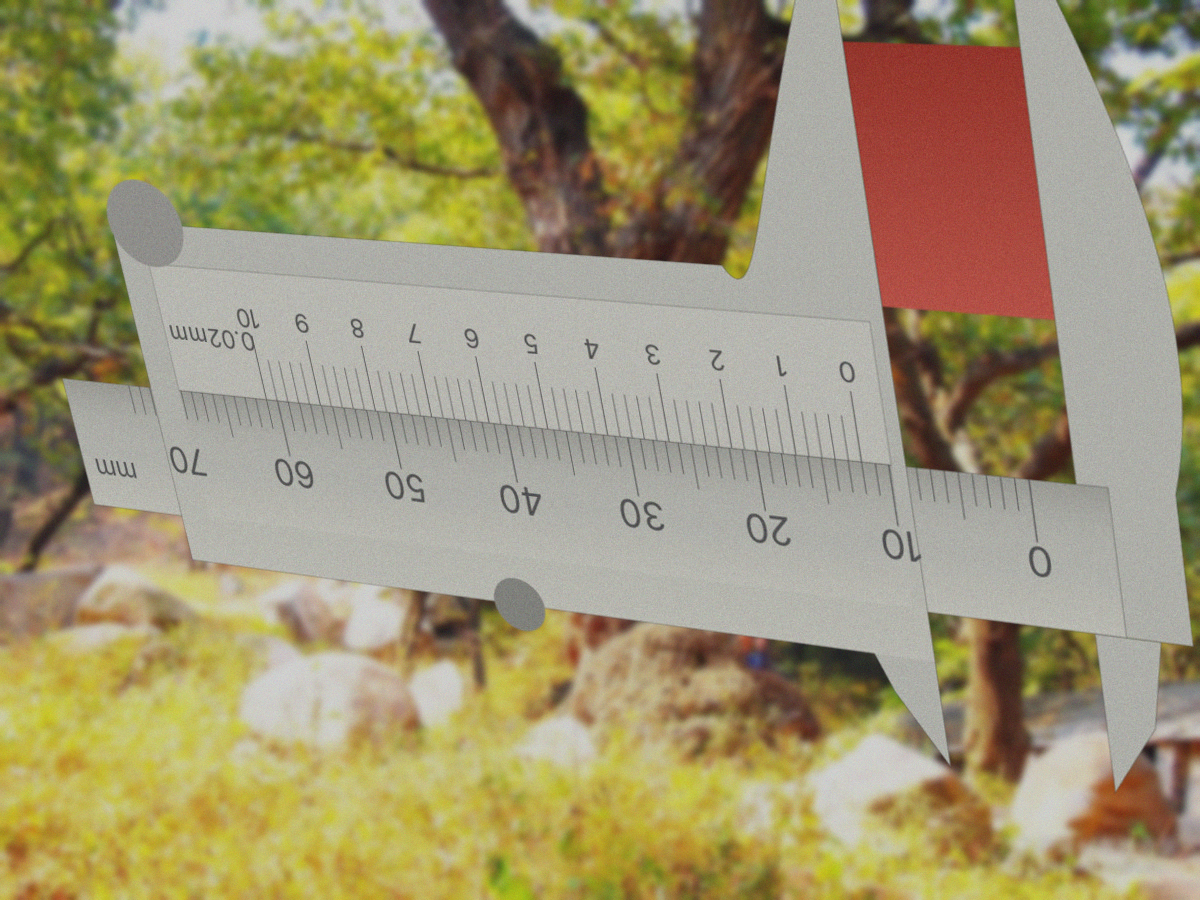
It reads 12.0 mm
